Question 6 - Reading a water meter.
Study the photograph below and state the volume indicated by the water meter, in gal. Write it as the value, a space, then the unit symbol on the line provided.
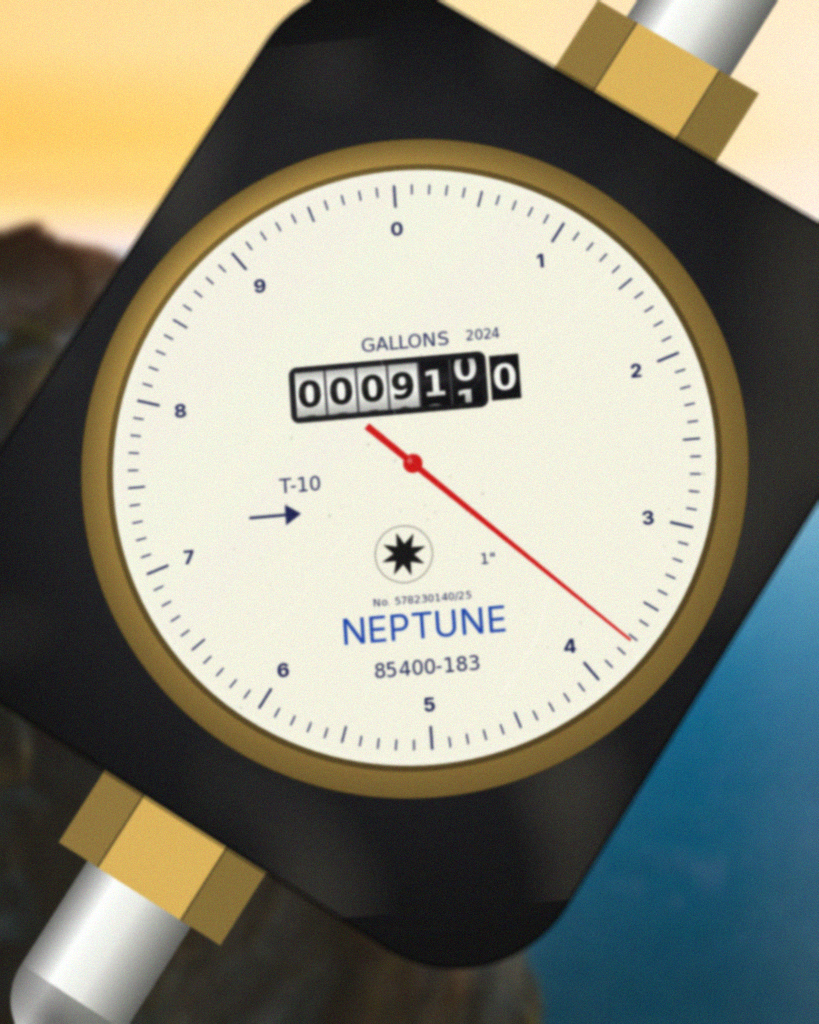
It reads 9103.7 gal
